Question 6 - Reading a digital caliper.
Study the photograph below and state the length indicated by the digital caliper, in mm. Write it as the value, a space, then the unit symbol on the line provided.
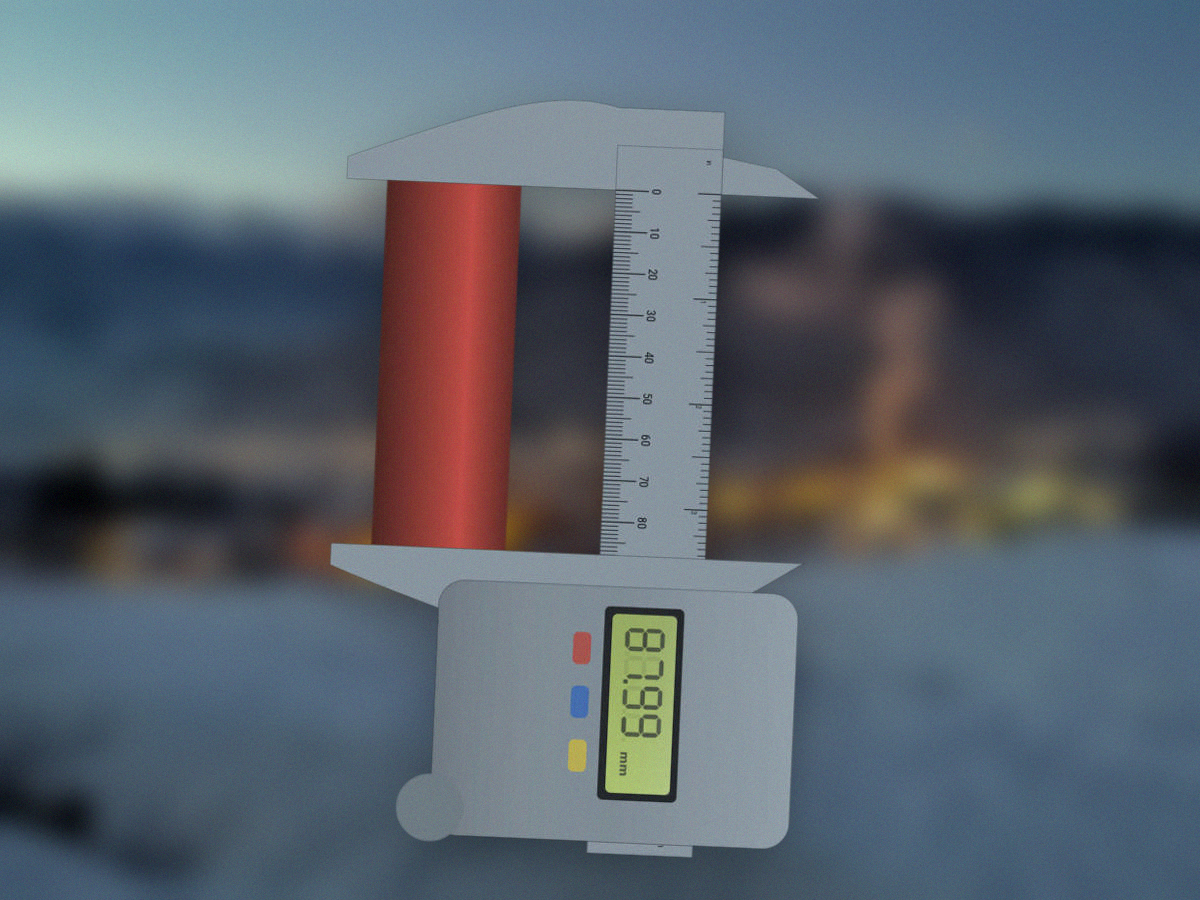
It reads 87.99 mm
